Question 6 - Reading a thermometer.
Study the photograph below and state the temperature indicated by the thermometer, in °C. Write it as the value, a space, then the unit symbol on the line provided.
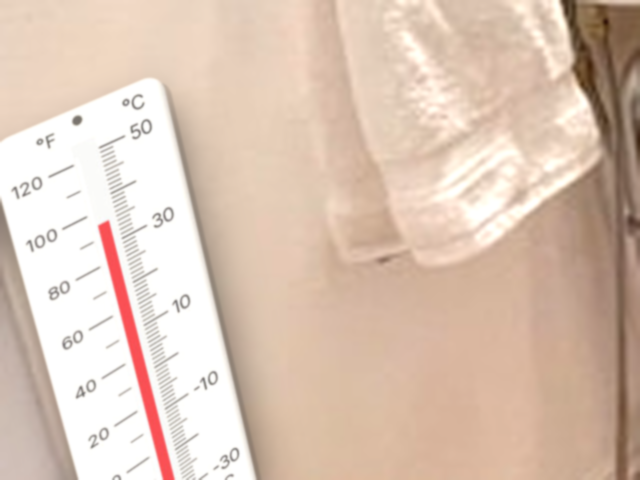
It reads 35 °C
